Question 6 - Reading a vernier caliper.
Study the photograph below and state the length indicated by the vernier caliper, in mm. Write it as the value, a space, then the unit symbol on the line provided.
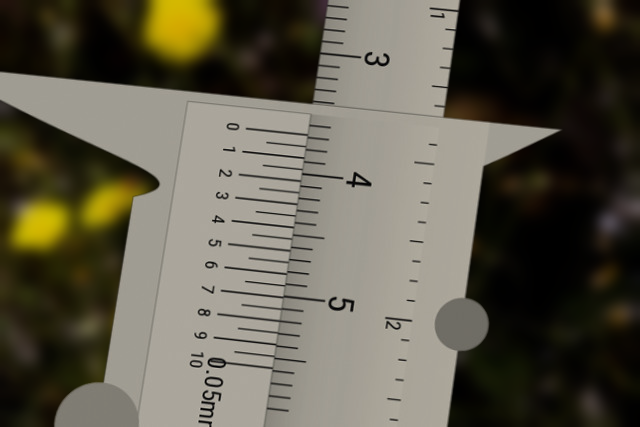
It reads 36.8 mm
